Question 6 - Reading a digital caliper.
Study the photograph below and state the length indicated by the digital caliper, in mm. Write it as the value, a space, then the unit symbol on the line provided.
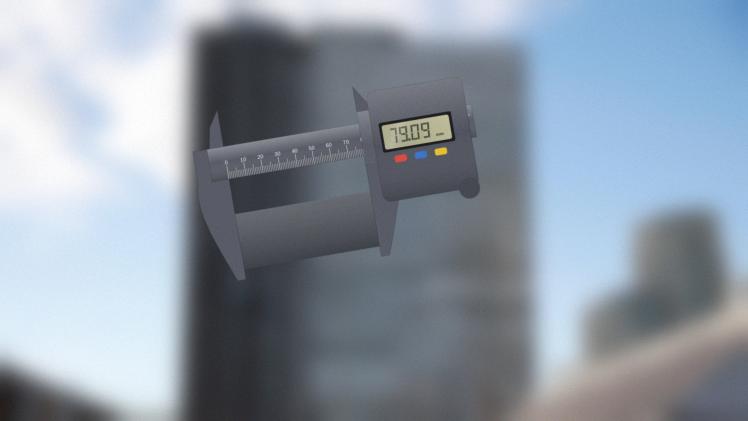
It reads 79.09 mm
